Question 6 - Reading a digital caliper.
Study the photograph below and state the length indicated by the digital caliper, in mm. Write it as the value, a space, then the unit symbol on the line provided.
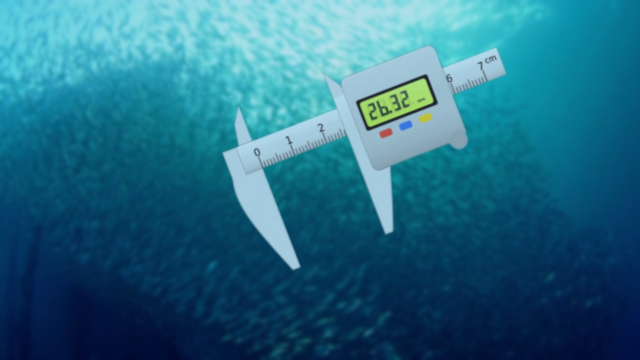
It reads 26.32 mm
